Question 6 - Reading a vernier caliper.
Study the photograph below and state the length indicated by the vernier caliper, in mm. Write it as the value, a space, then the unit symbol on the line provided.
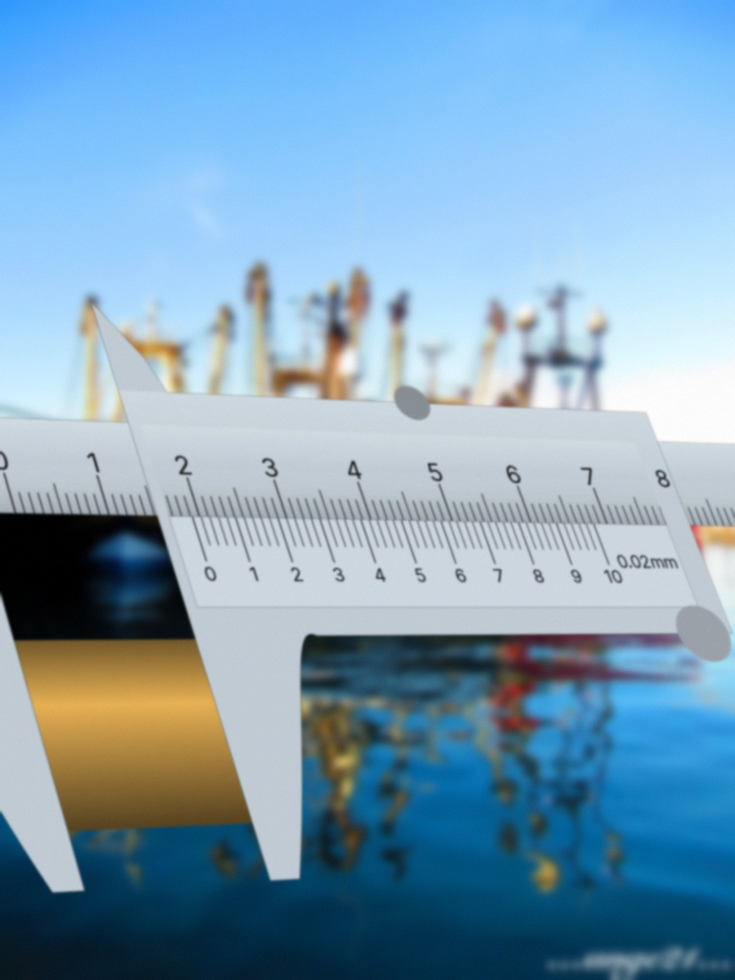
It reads 19.2 mm
